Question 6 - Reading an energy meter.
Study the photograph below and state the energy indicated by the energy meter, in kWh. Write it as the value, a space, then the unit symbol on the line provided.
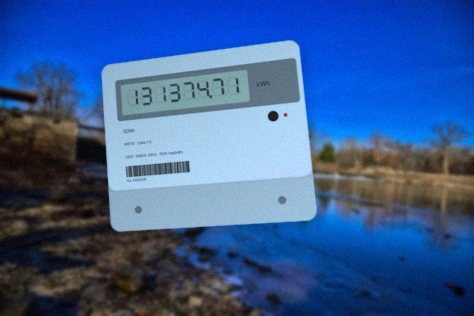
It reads 131374.71 kWh
